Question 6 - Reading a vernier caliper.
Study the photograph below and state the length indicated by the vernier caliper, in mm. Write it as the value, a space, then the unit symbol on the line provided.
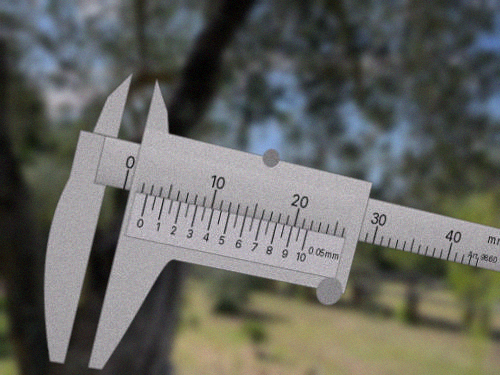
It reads 2.6 mm
